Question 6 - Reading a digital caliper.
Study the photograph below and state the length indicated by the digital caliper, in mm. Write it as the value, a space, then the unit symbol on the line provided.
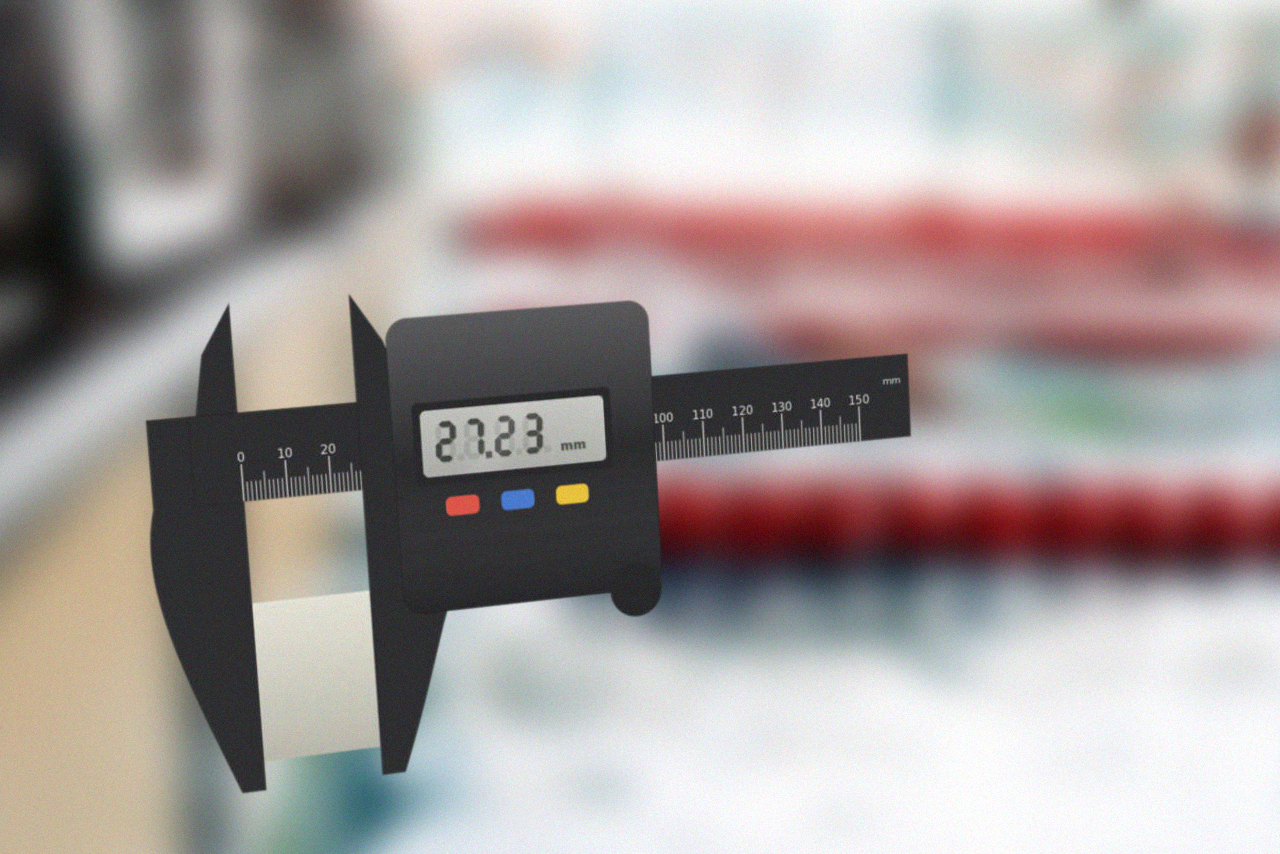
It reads 27.23 mm
